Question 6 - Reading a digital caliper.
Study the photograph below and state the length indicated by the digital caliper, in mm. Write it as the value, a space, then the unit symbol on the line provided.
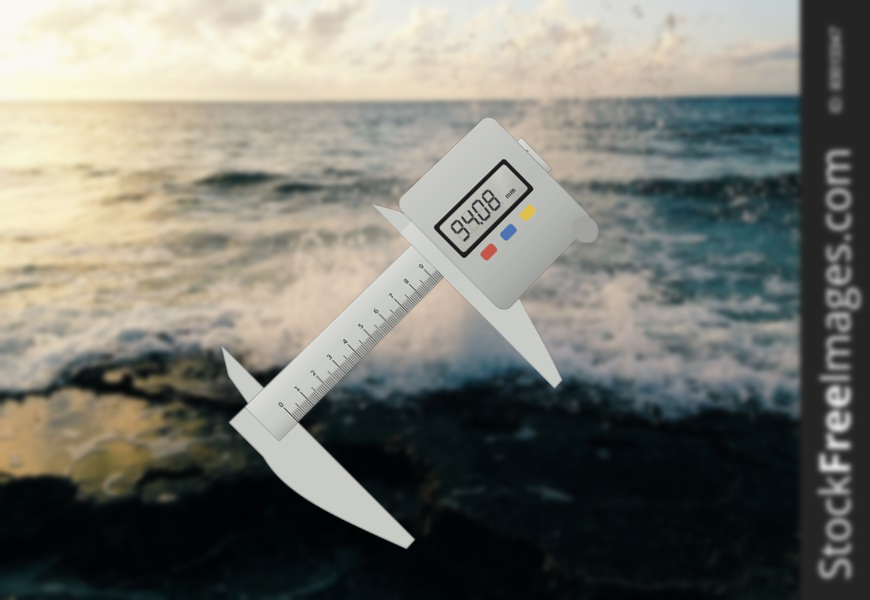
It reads 94.08 mm
